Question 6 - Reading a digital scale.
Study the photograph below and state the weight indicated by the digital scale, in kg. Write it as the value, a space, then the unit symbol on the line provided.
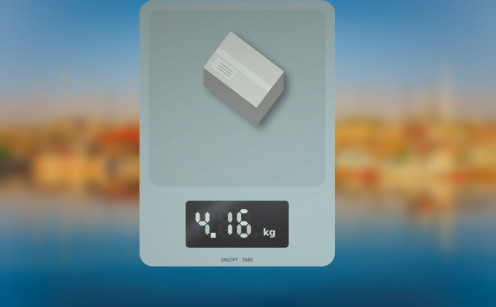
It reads 4.16 kg
